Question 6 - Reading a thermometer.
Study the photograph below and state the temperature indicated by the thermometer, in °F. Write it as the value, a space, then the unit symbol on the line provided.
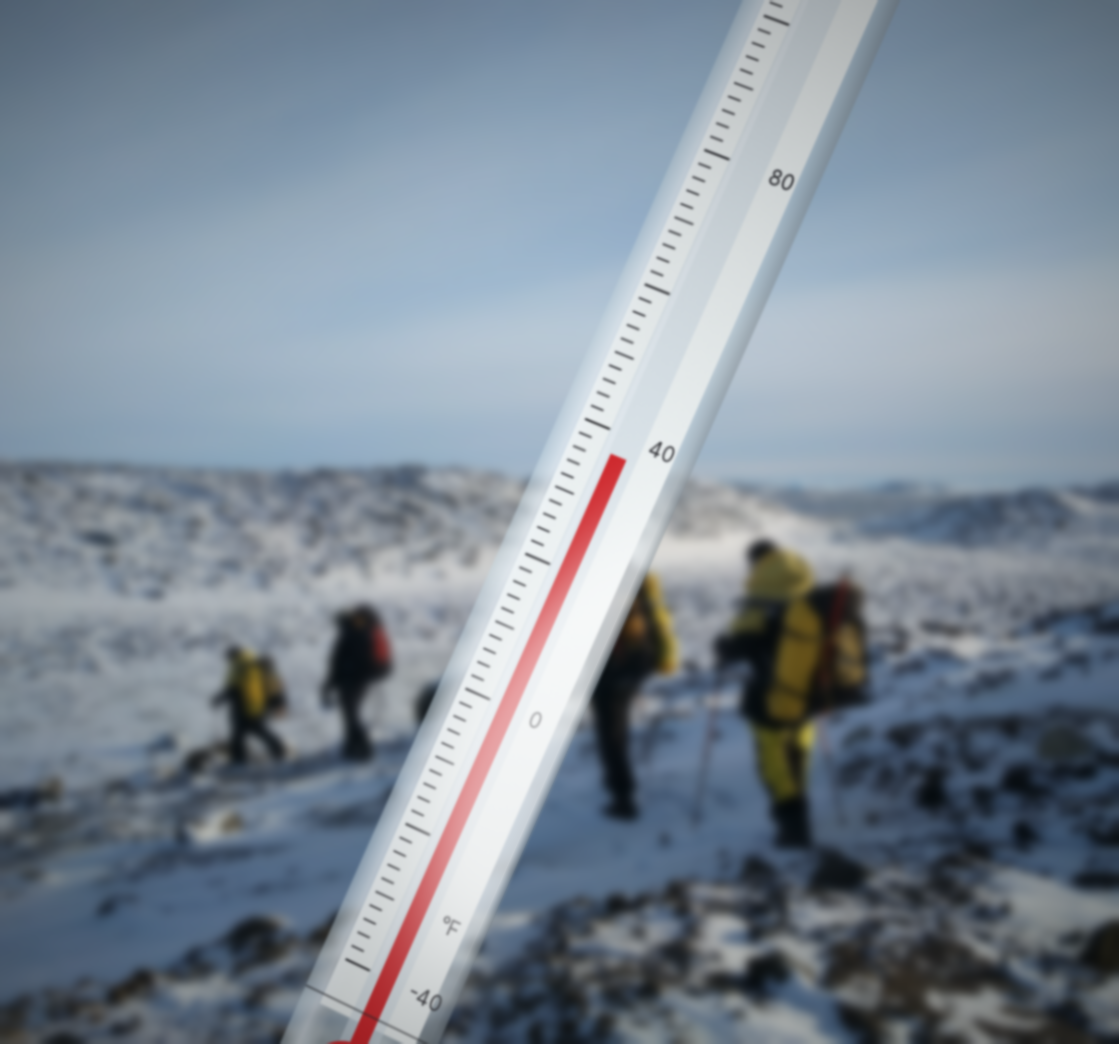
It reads 37 °F
